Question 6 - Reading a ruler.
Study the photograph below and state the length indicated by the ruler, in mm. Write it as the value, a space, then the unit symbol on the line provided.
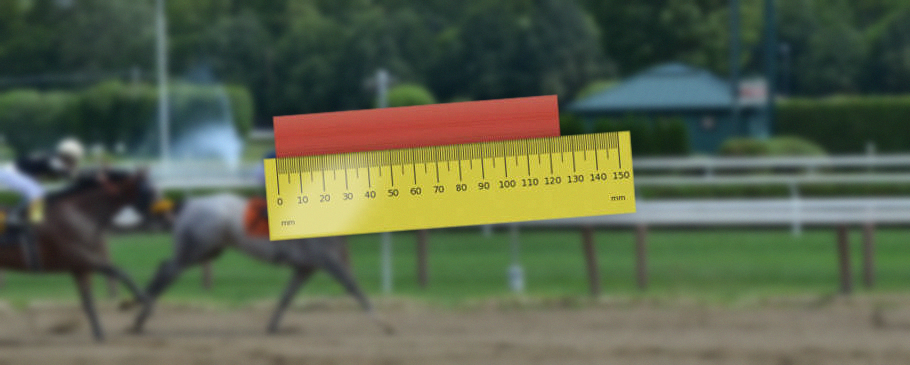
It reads 125 mm
